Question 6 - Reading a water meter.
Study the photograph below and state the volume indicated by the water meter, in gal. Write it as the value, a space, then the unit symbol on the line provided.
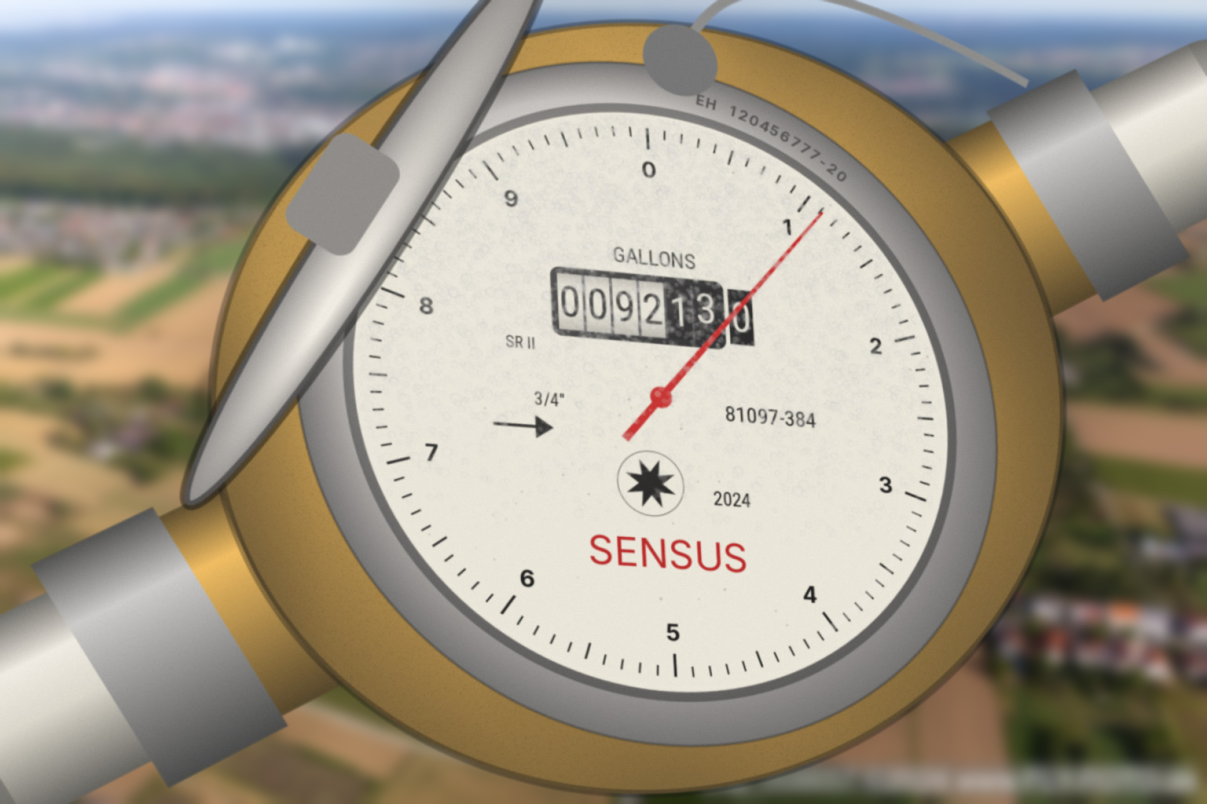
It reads 92131.1 gal
